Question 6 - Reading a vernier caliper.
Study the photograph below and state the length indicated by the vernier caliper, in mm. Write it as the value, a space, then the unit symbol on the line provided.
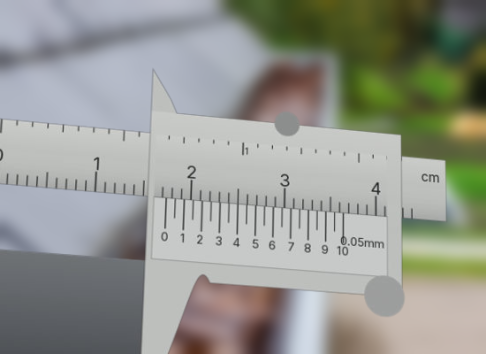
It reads 17.4 mm
